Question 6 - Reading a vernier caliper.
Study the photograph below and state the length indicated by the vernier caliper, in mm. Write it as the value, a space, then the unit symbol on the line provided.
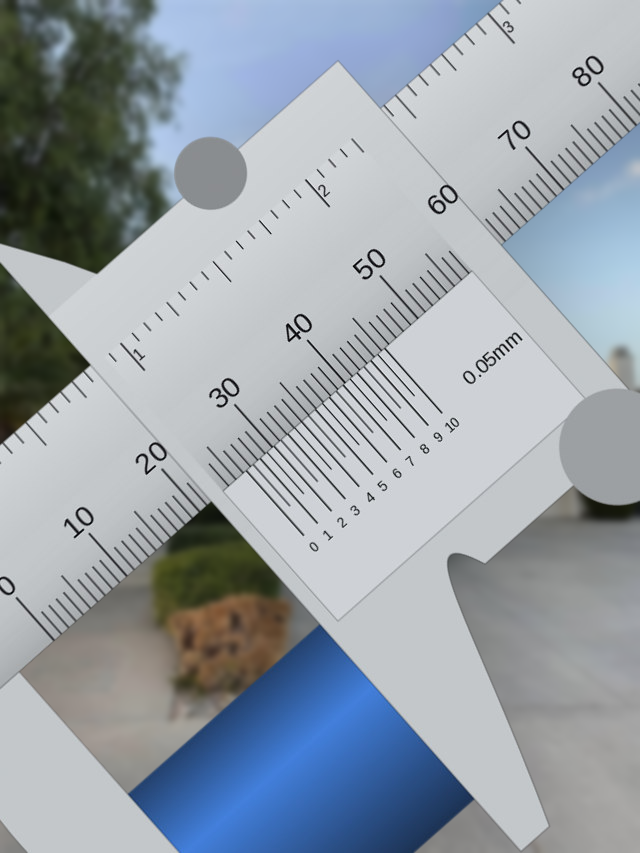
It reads 26.4 mm
